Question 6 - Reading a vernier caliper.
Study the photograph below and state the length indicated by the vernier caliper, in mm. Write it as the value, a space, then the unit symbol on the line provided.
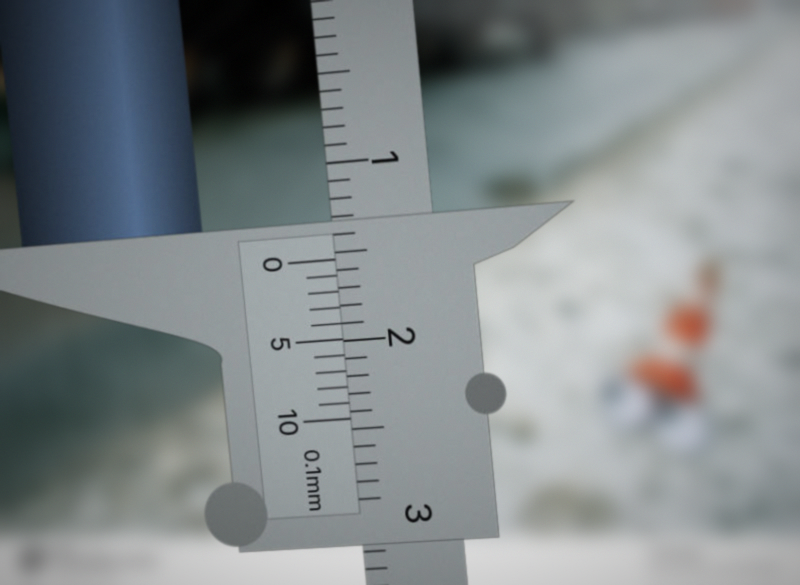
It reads 15.4 mm
